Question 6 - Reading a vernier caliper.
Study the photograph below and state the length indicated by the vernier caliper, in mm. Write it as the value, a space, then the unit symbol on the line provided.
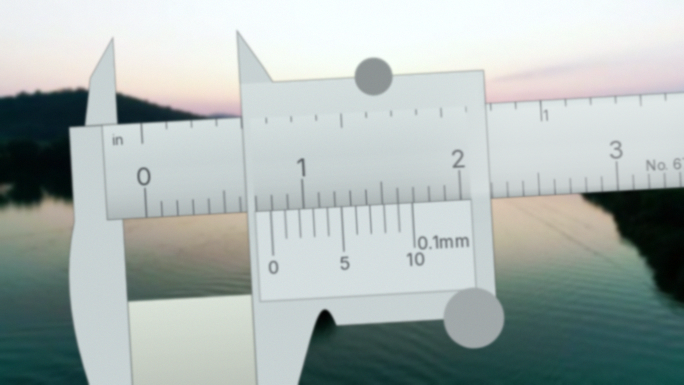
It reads 7.9 mm
